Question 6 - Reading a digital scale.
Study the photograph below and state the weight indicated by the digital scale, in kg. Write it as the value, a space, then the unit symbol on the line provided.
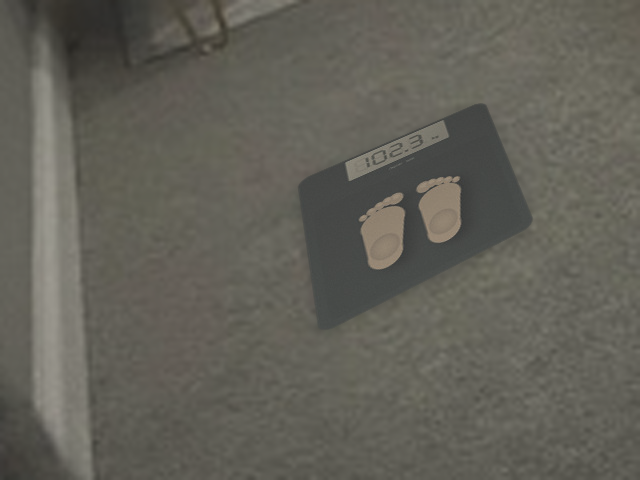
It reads 102.3 kg
